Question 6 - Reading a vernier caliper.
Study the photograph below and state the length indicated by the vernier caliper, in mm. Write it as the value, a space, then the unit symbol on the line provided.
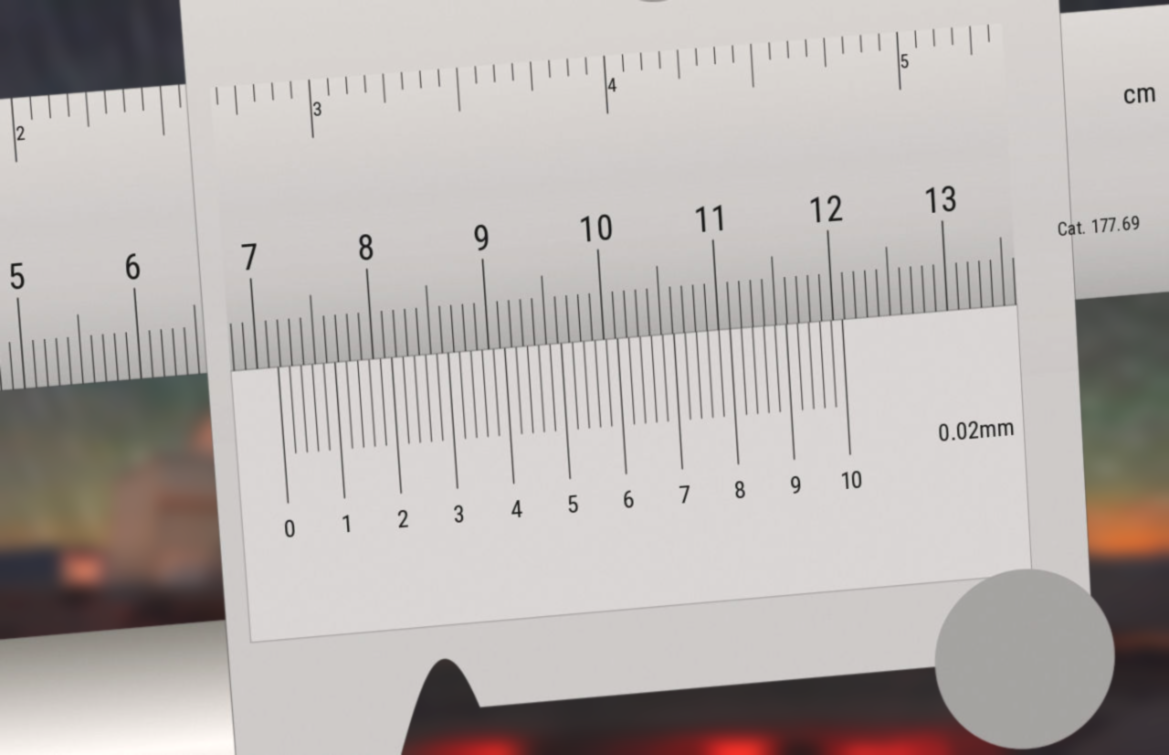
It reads 71.8 mm
